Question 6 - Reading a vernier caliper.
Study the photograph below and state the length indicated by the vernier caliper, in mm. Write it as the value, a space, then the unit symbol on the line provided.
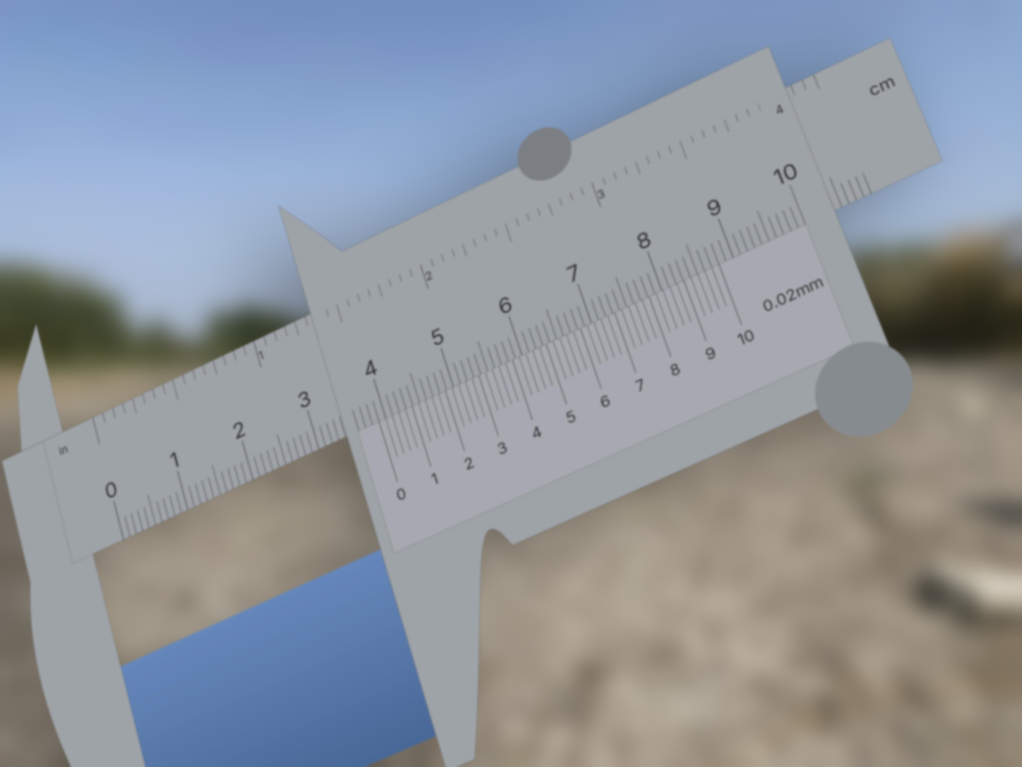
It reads 39.0 mm
